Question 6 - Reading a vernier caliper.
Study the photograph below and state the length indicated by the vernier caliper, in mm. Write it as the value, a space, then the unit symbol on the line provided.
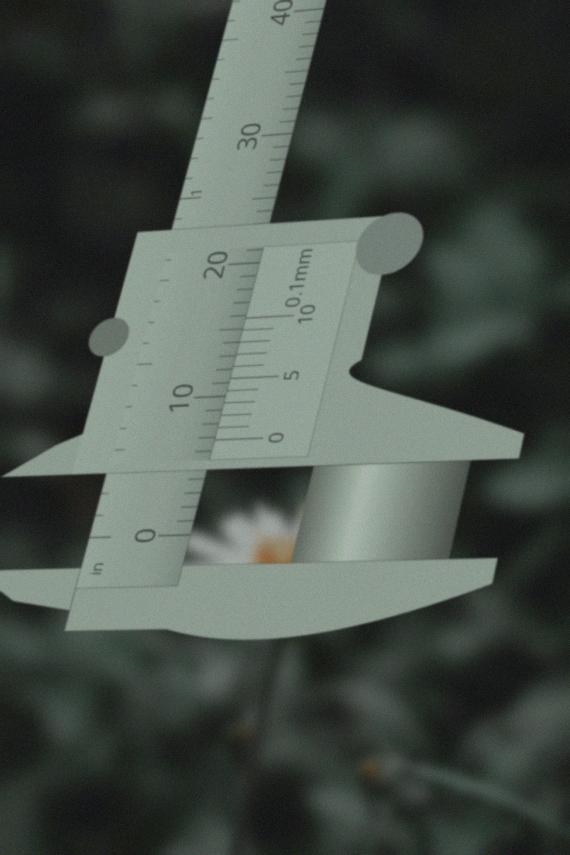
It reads 6.8 mm
